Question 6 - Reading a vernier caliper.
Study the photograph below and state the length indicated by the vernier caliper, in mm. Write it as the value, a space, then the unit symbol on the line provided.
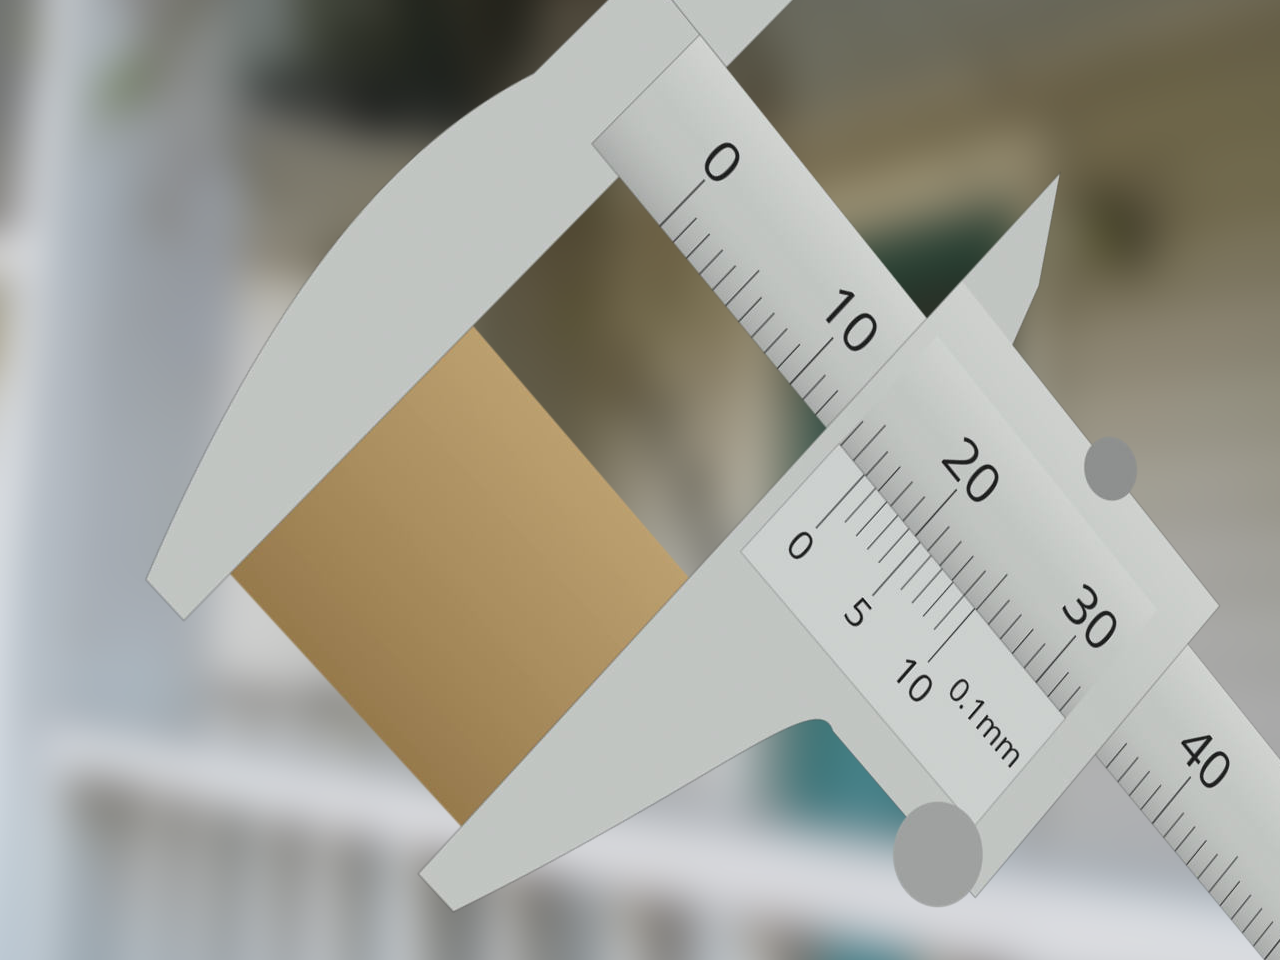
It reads 15.9 mm
